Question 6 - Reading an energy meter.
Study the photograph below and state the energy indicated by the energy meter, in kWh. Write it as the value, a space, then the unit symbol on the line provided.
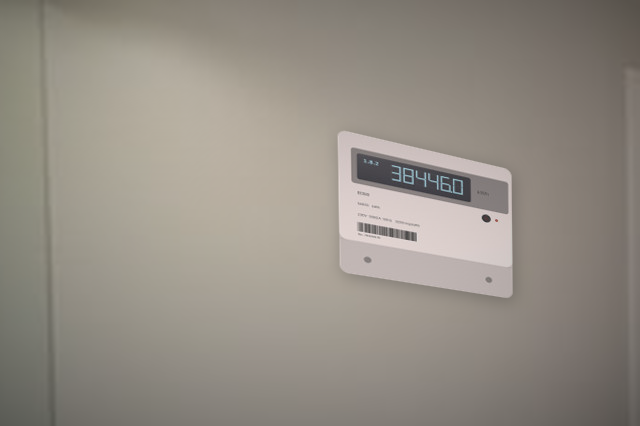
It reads 38446.0 kWh
